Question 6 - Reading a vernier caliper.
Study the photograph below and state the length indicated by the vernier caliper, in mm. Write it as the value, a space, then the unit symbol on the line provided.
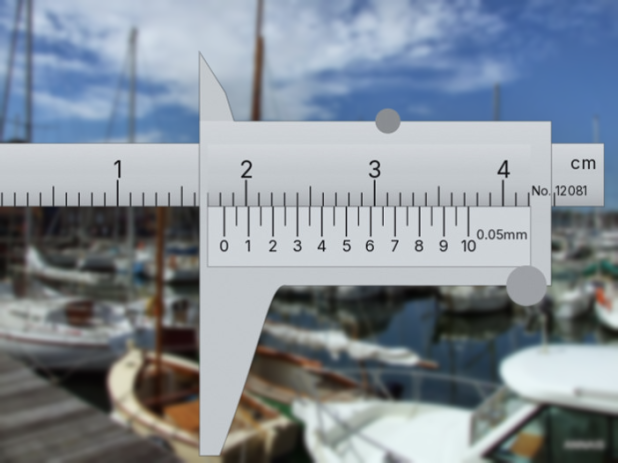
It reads 18.3 mm
